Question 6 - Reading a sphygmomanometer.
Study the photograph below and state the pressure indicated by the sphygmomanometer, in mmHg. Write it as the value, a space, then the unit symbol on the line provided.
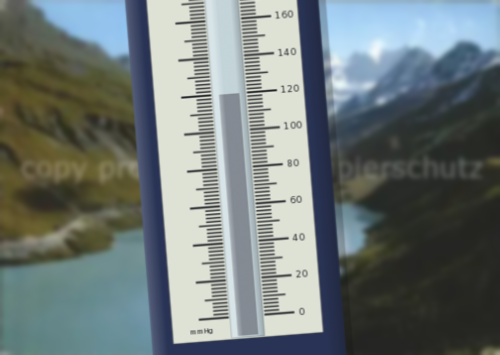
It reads 120 mmHg
